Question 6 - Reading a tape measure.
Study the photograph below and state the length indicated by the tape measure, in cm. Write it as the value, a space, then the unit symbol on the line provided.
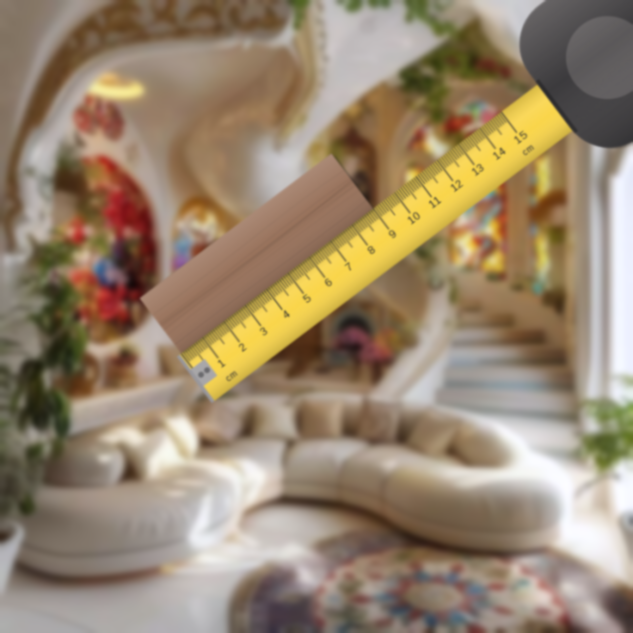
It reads 9 cm
